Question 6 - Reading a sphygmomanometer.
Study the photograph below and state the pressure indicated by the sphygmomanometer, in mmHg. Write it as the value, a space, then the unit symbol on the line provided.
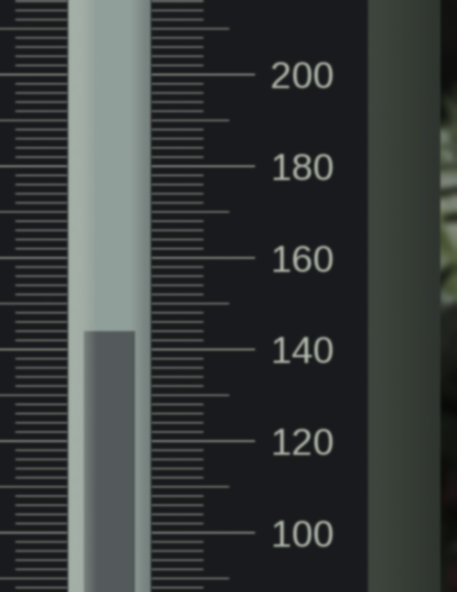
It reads 144 mmHg
